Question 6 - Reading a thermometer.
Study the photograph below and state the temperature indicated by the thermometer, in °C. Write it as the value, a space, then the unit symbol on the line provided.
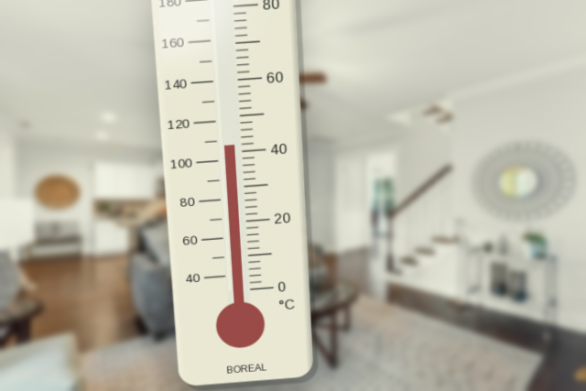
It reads 42 °C
